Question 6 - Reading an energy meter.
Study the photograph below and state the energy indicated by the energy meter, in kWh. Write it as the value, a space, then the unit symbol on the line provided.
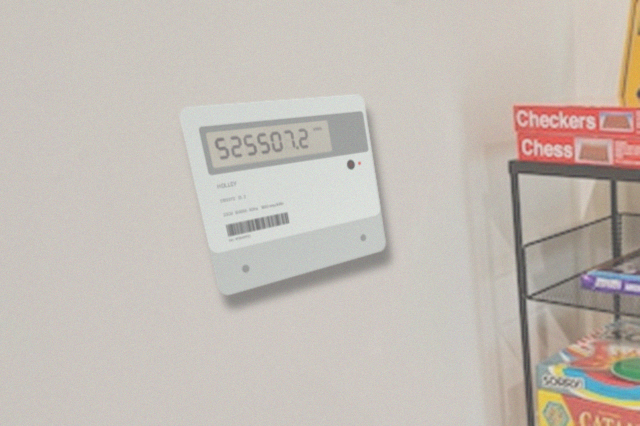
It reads 525507.2 kWh
